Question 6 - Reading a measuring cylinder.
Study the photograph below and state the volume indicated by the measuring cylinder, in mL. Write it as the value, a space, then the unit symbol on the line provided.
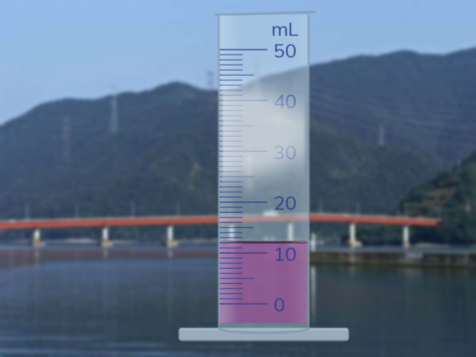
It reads 12 mL
